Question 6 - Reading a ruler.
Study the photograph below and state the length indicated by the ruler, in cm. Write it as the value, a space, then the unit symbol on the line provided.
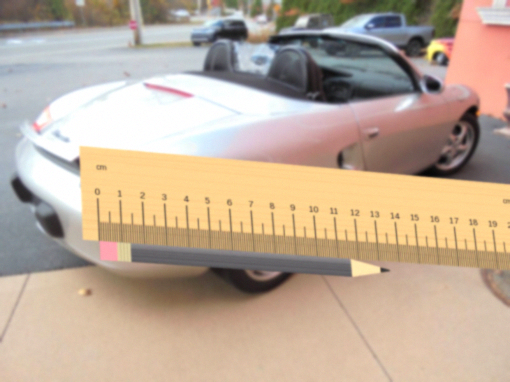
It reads 13.5 cm
